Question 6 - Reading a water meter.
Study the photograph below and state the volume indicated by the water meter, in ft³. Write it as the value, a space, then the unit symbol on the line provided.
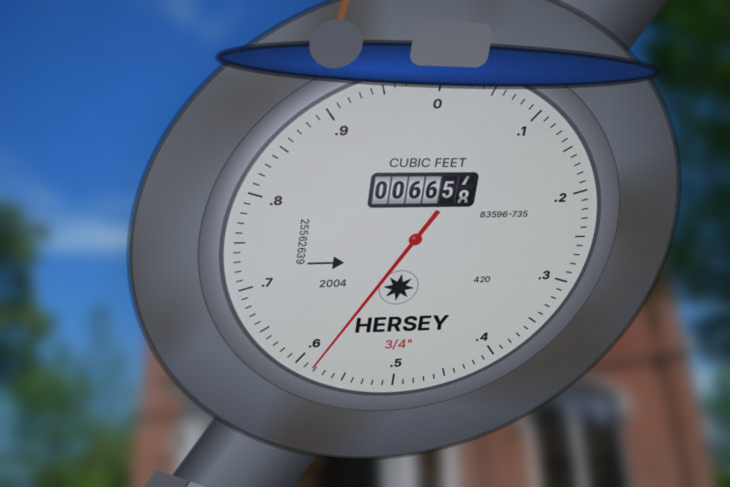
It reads 6657.58 ft³
